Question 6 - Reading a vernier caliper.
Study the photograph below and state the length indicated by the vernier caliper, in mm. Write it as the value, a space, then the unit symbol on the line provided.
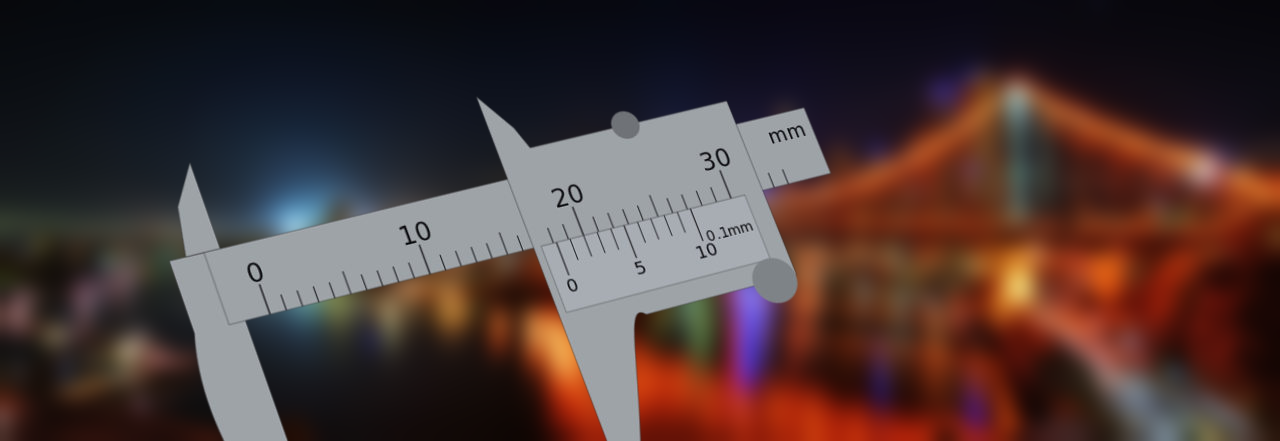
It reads 18.2 mm
